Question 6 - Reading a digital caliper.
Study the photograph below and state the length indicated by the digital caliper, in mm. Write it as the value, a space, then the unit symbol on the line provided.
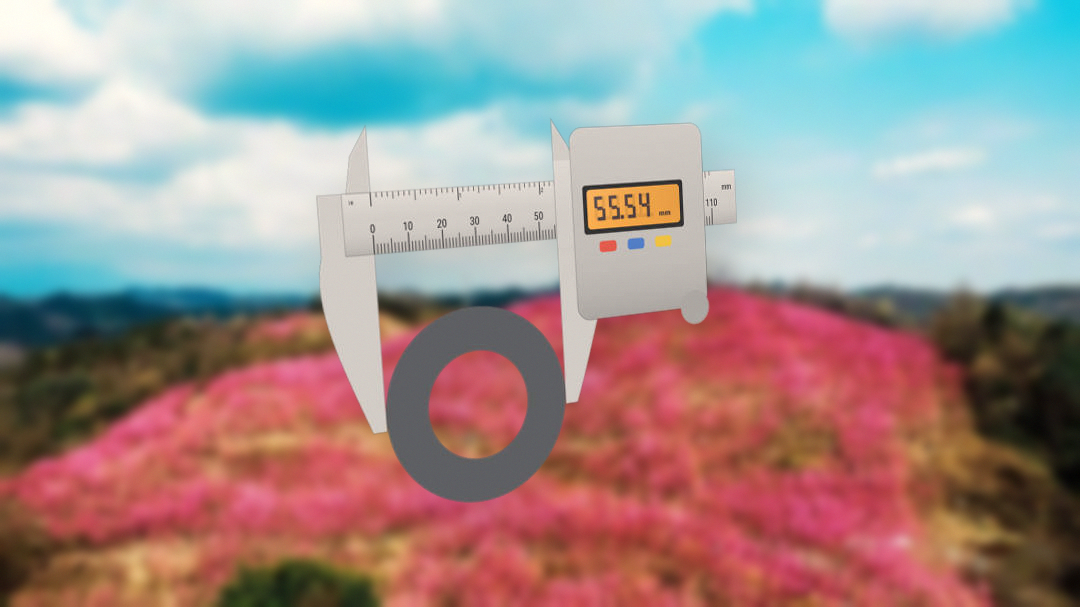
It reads 55.54 mm
